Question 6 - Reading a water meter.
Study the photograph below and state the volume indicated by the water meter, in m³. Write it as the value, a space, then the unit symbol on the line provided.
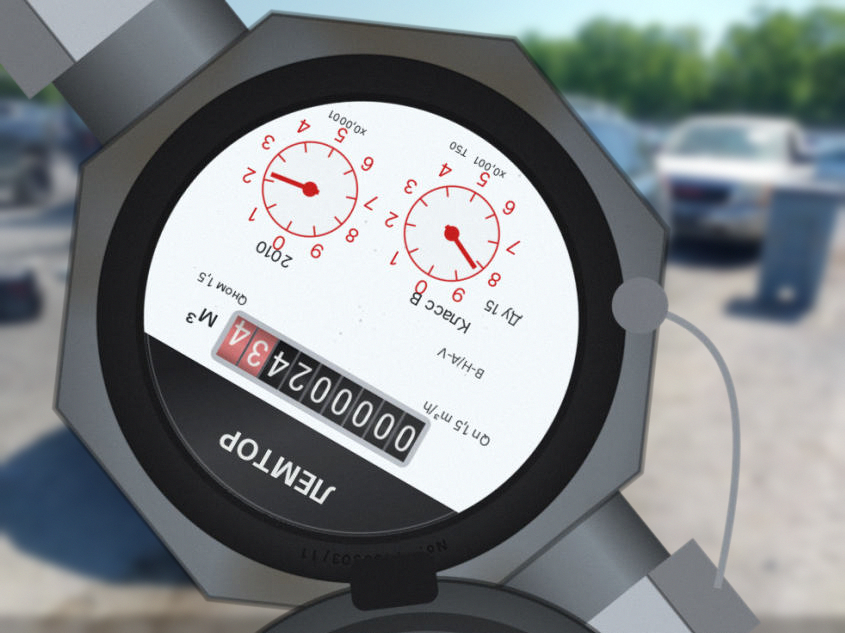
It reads 24.3382 m³
